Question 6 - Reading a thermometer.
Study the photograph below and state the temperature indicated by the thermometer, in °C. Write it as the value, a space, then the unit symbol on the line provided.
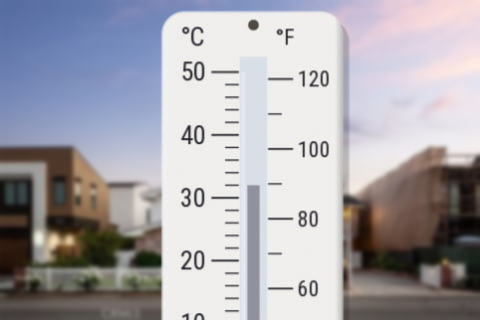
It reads 32 °C
